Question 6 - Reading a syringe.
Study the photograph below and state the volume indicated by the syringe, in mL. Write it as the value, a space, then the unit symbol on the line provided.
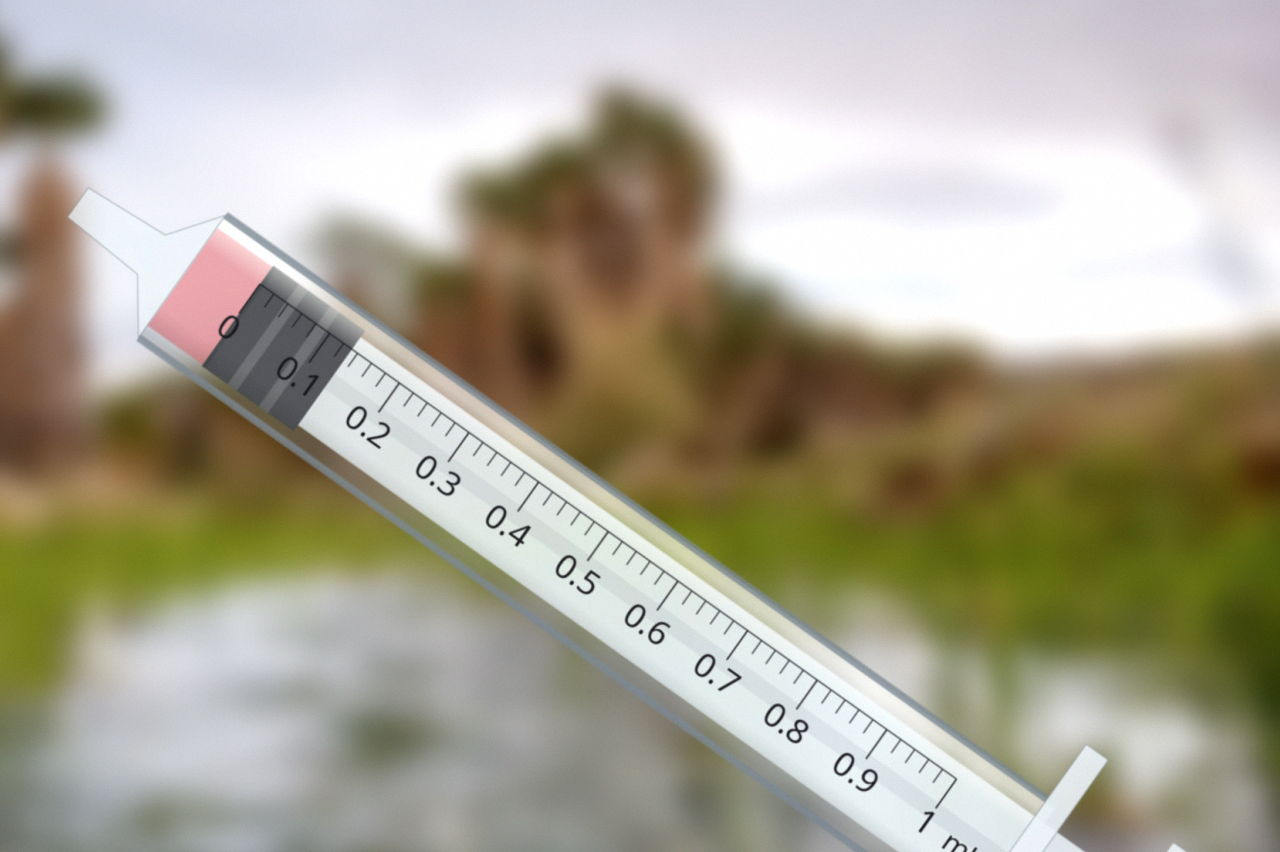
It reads 0 mL
